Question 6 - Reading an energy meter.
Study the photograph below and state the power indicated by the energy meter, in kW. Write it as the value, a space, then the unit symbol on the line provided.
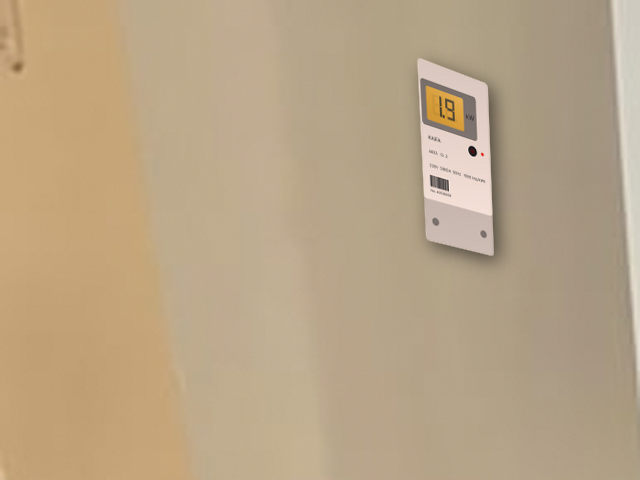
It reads 1.9 kW
